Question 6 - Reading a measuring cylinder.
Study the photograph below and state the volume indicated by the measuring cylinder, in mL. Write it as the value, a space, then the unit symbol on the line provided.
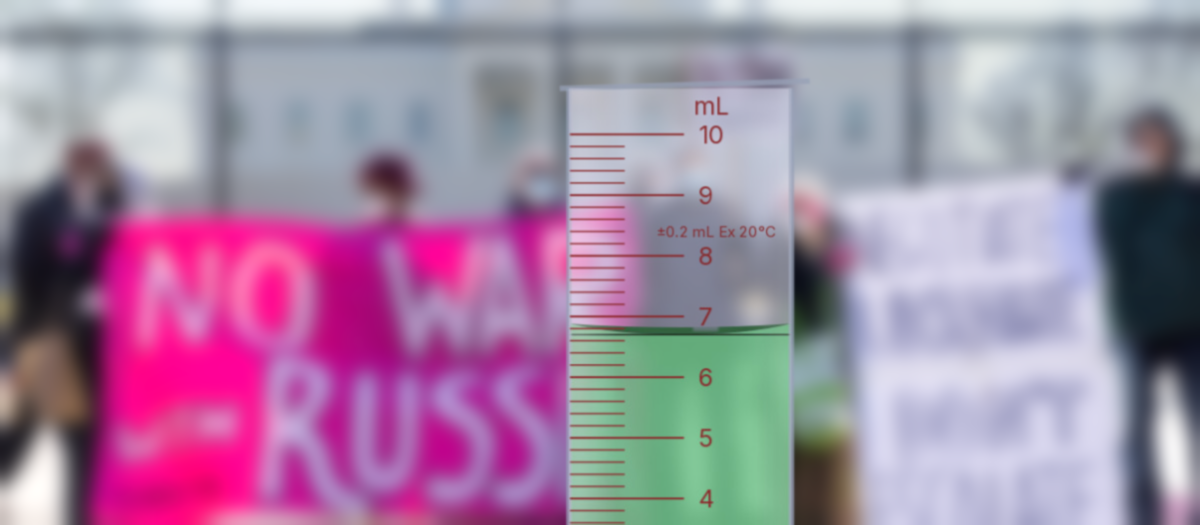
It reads 6.7 mL
